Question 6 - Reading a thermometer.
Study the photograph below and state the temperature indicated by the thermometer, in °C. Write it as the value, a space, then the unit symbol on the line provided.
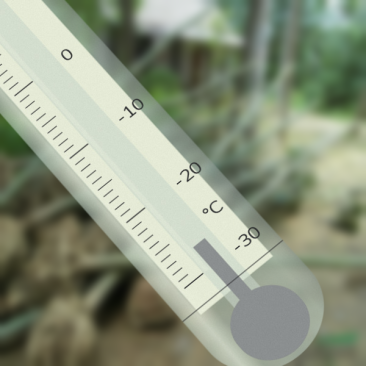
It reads -27 °C
